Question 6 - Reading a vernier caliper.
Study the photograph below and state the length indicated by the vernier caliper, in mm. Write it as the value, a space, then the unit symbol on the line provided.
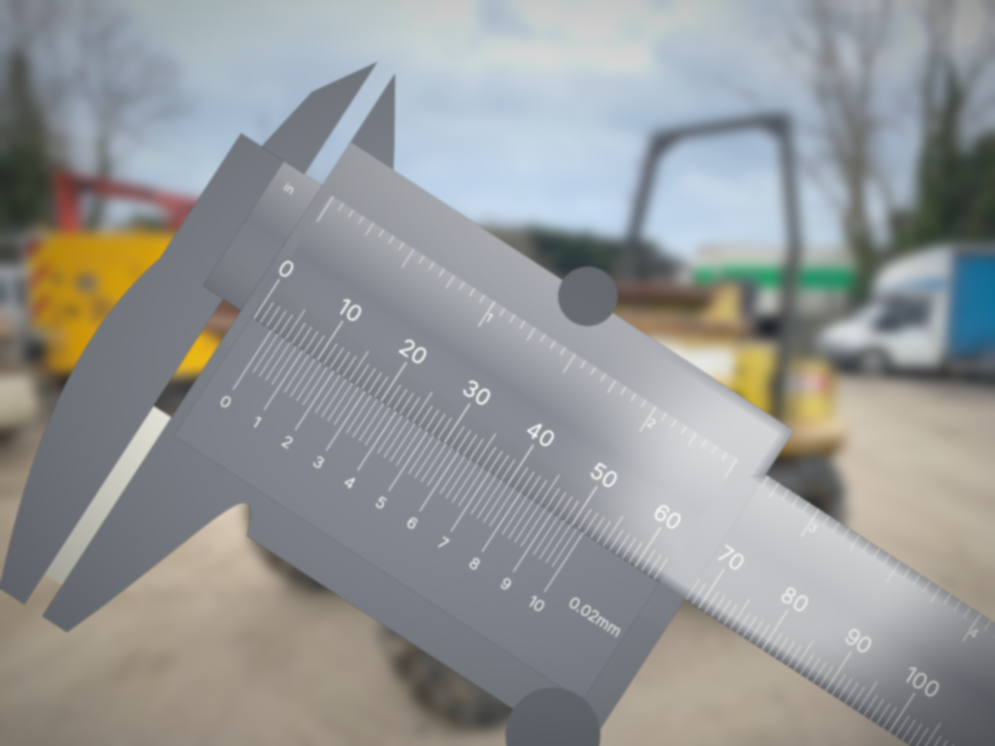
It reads 2.8 mm
